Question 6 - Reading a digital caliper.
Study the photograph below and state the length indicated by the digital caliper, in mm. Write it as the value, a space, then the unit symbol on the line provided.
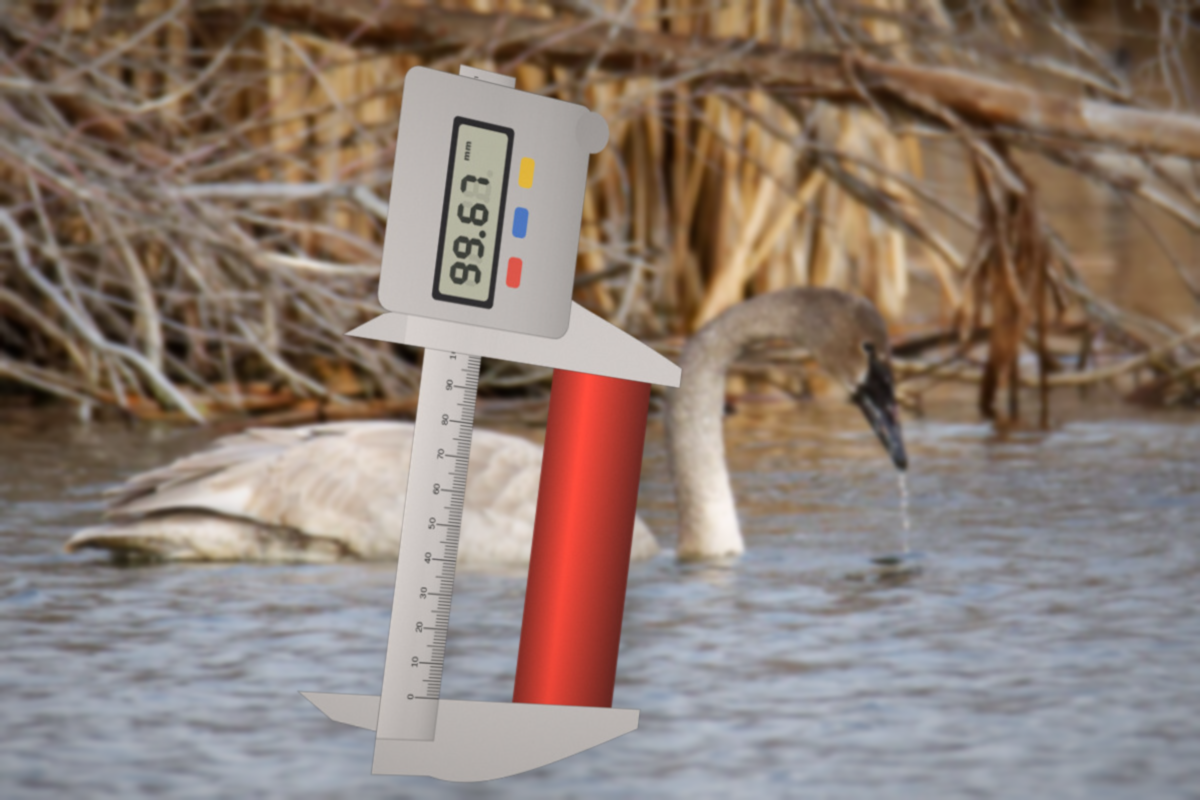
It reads 99.67 mm
